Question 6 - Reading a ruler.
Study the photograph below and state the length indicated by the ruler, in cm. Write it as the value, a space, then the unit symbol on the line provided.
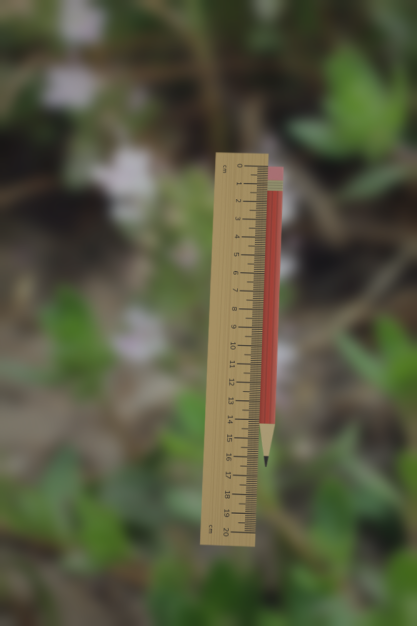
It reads 16.5 cm
